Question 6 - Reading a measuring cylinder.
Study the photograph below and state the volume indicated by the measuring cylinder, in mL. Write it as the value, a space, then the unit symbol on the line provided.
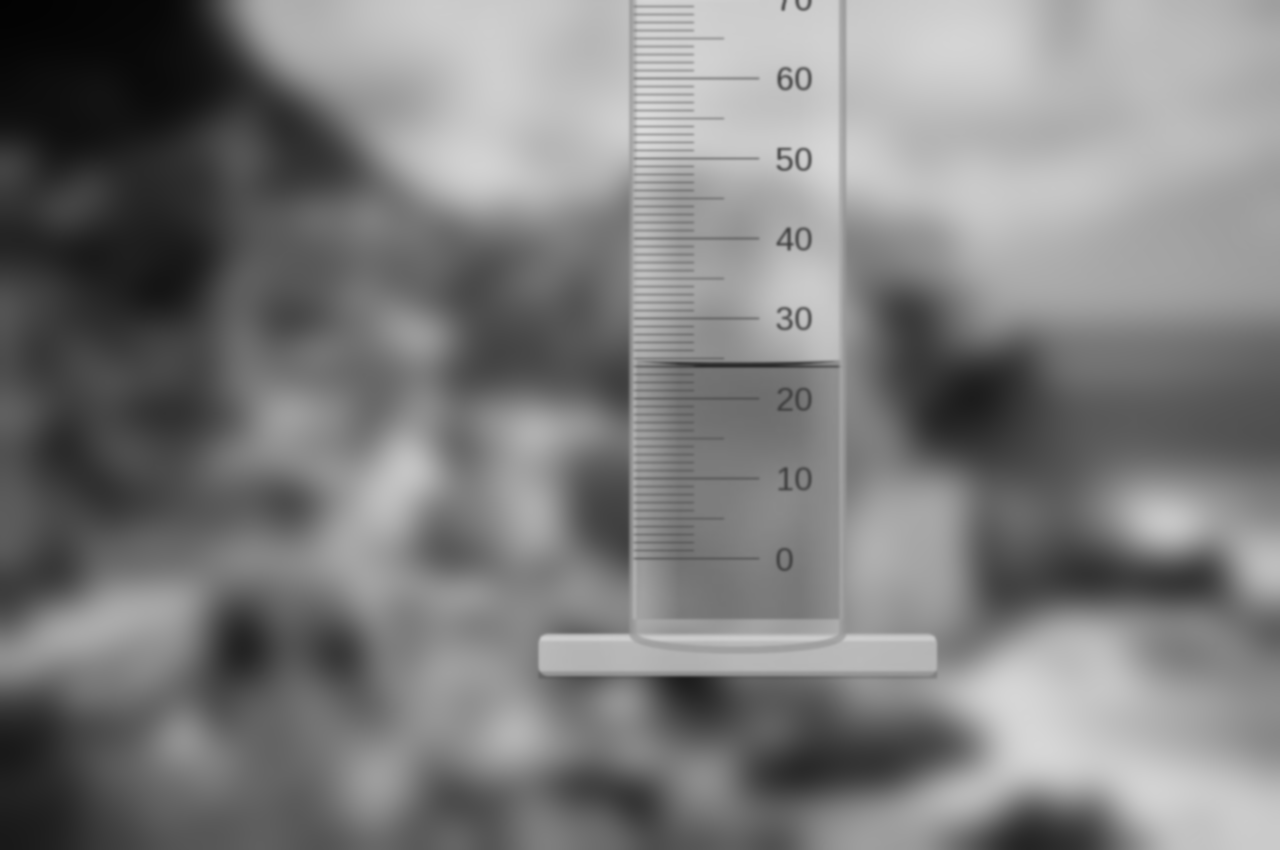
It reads 24 mL
